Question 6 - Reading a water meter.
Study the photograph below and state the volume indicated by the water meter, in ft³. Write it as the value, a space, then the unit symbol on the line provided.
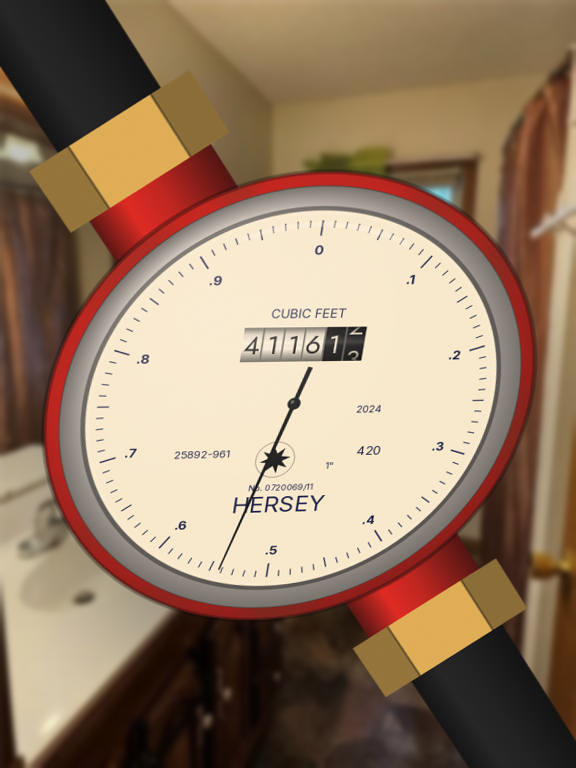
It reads 411612.54 ft³
